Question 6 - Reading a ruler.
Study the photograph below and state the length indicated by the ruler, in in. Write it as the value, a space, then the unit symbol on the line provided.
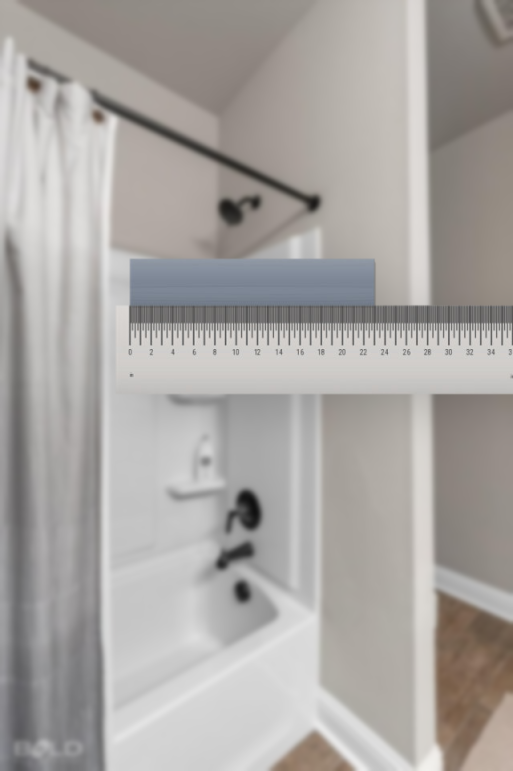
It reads 23 in
